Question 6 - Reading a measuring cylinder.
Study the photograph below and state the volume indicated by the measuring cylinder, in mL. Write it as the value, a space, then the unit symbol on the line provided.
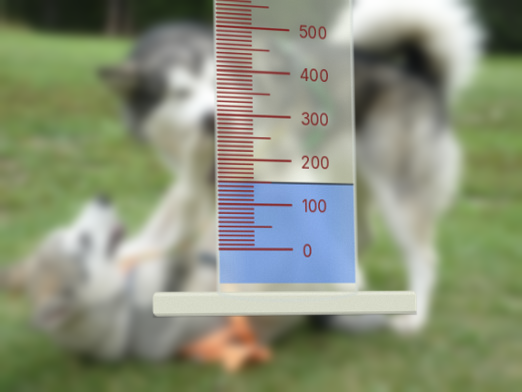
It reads 150 mL
